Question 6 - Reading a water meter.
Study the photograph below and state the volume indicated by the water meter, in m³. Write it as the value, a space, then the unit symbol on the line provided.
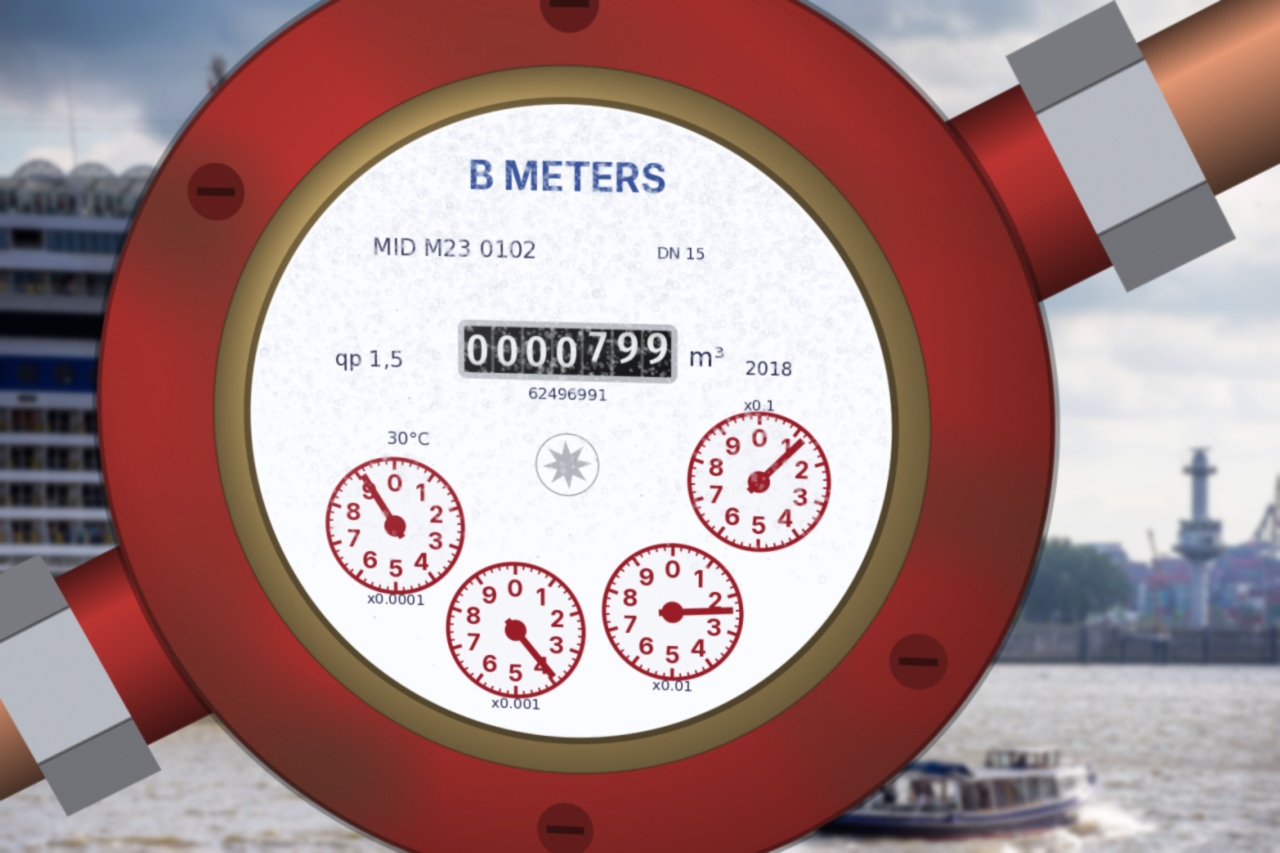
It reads 799.1239 m³
